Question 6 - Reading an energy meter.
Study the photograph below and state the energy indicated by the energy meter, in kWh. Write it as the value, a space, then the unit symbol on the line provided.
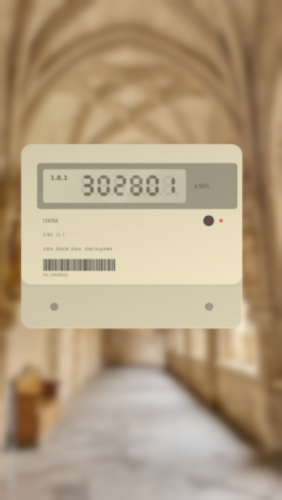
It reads 302801 kWh
